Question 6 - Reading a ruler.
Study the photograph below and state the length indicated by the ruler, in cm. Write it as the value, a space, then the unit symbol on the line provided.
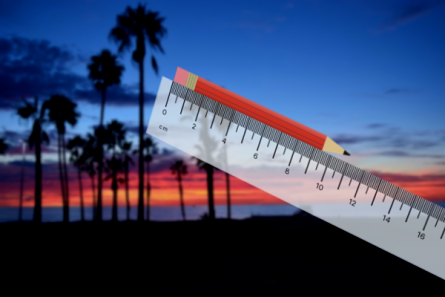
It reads 11 cm
